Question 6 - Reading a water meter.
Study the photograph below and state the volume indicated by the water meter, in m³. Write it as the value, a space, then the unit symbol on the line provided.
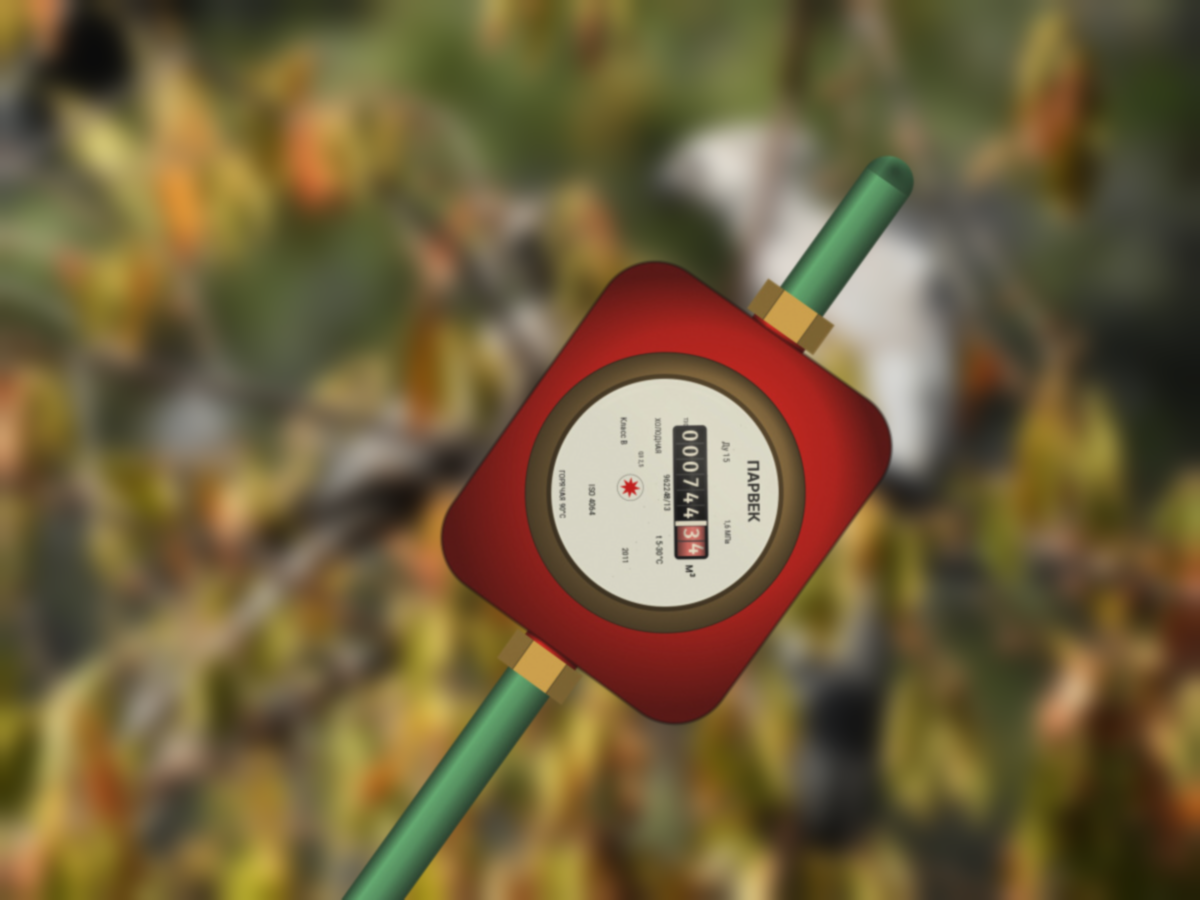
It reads 744.34 m³
